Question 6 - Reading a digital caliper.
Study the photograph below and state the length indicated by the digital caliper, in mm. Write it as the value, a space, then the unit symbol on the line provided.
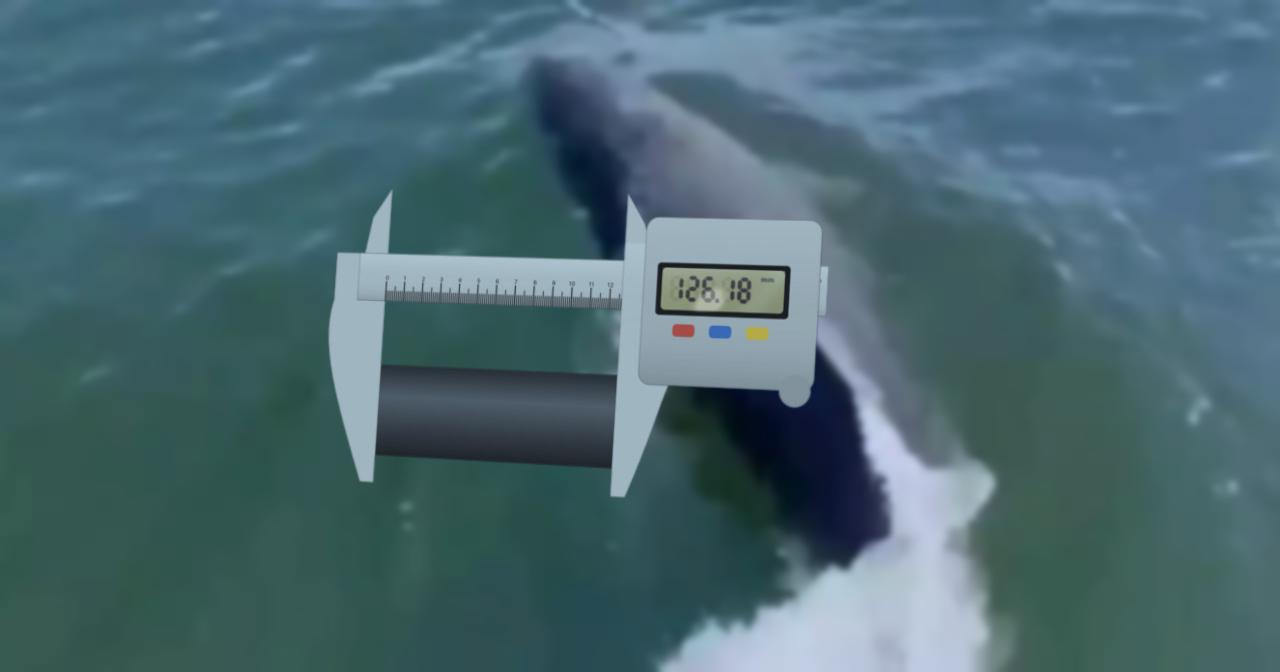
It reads 126.18 mm
